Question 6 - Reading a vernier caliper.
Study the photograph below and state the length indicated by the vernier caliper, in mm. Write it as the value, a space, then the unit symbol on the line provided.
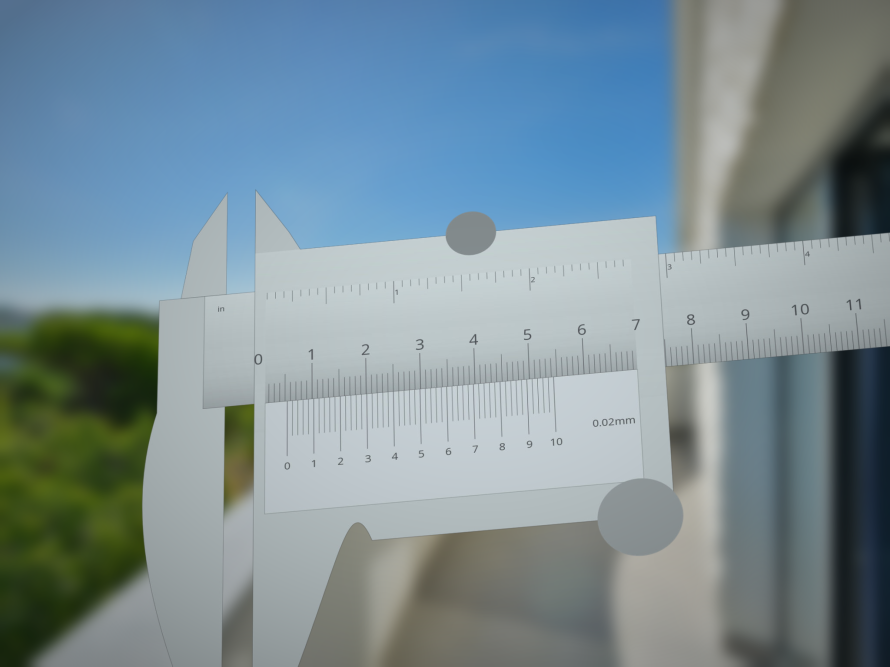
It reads 5.4 mm
